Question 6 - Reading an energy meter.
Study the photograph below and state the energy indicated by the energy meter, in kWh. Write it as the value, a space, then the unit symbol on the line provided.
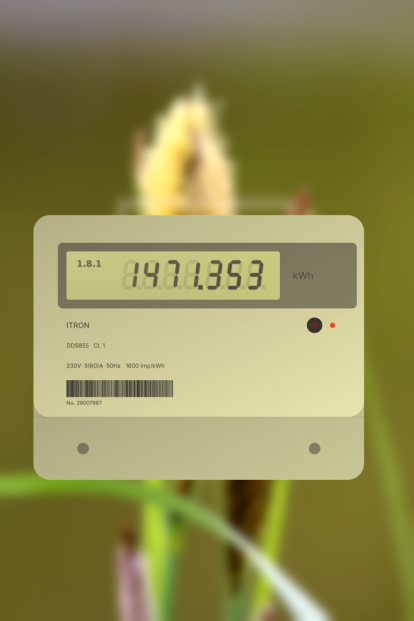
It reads 1471.353 kWh
